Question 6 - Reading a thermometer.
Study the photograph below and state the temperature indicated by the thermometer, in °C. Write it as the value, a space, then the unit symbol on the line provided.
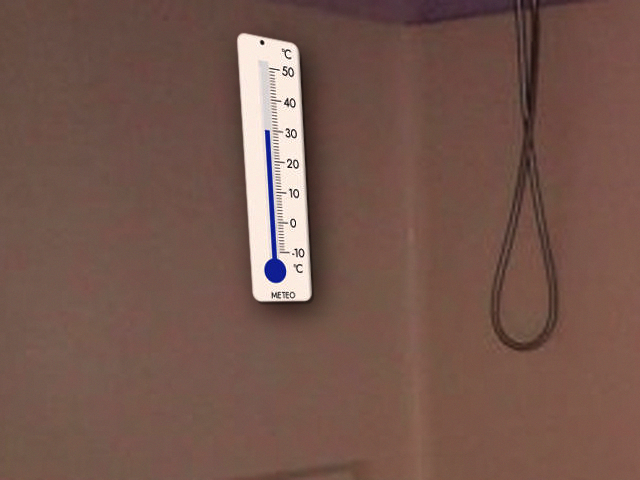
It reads 30 °C
